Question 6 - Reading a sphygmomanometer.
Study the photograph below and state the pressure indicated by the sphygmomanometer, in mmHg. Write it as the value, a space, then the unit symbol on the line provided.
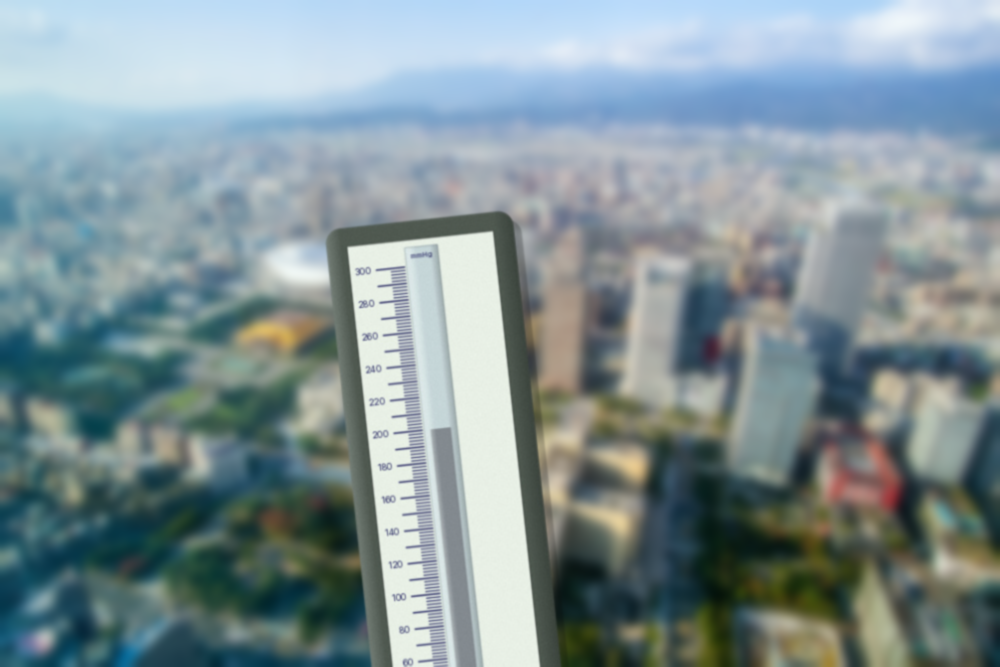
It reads 200 mmHg
